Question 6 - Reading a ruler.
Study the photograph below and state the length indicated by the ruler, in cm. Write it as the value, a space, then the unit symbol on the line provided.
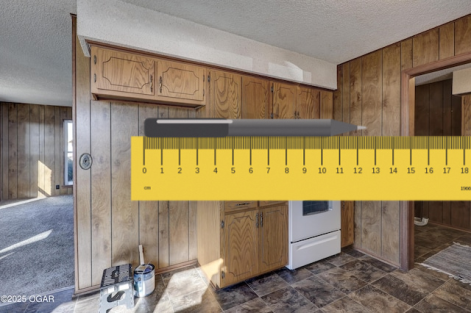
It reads 12.5 cm
